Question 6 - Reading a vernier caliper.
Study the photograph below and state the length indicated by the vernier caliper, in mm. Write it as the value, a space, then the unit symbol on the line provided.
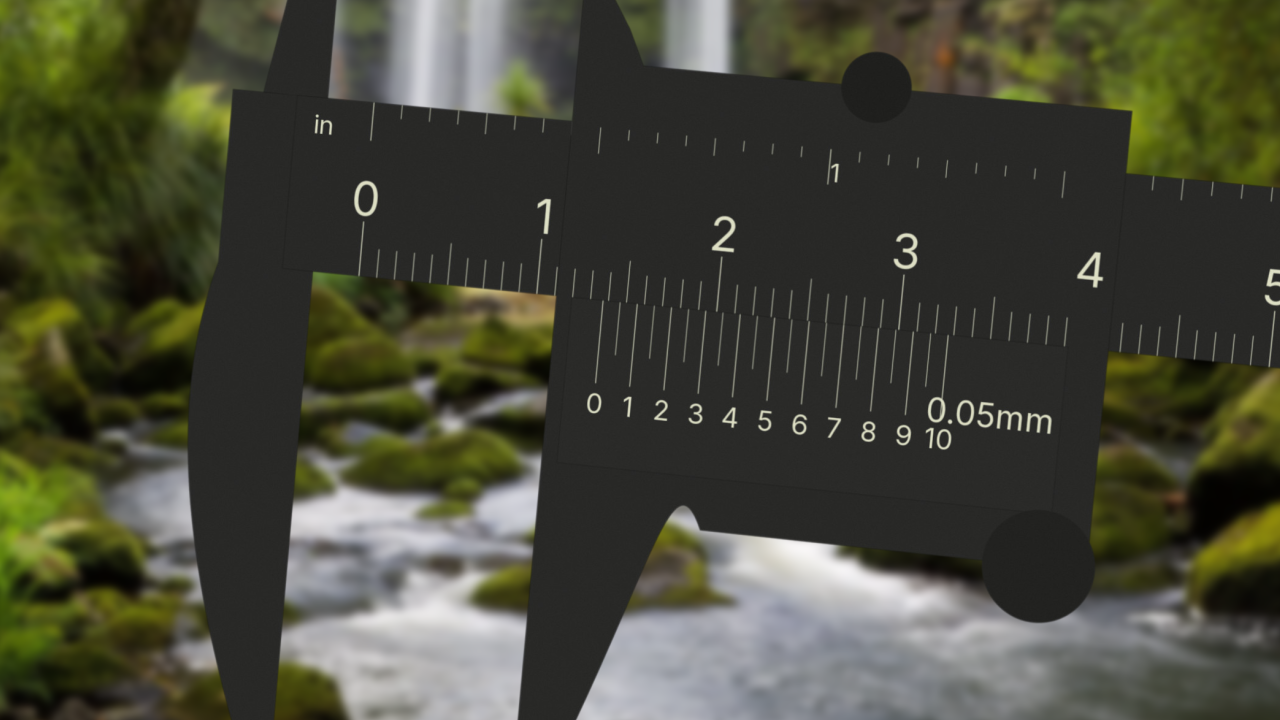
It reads 13.7 mm
